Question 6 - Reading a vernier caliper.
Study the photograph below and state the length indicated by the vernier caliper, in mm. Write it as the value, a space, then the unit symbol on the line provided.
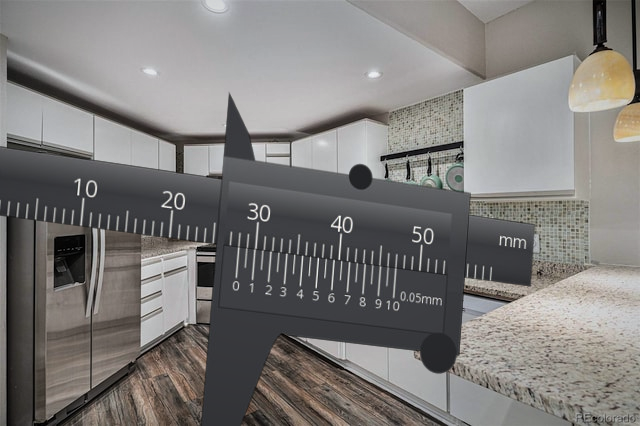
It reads 28.0 mm
